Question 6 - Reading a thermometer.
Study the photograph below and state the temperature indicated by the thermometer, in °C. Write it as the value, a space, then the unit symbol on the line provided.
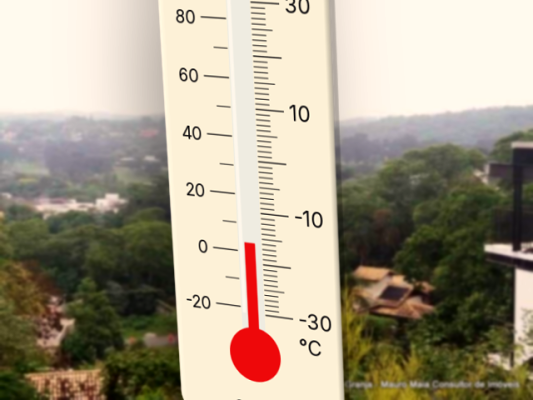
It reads -16 °C
